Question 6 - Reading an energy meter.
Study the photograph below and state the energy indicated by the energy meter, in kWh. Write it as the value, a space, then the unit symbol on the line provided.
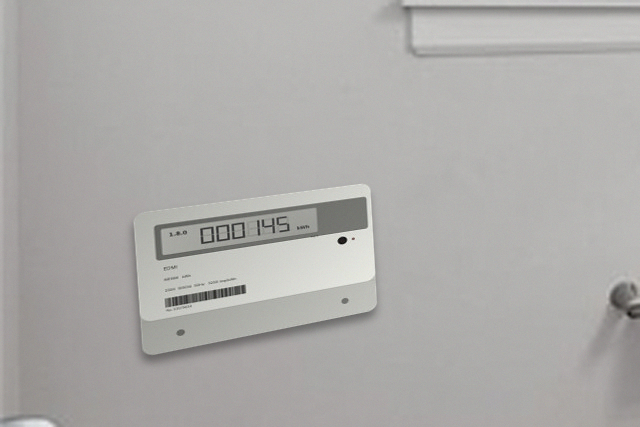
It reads 145 kWh
